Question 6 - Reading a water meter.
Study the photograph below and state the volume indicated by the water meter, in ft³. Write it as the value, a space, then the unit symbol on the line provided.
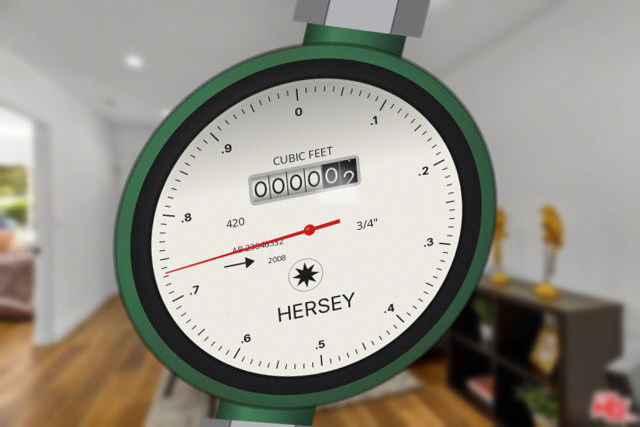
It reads 1.73 ft³
